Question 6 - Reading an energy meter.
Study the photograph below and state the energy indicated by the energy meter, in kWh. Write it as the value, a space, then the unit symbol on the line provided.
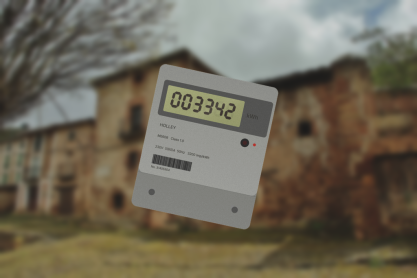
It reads 3342 kWh
